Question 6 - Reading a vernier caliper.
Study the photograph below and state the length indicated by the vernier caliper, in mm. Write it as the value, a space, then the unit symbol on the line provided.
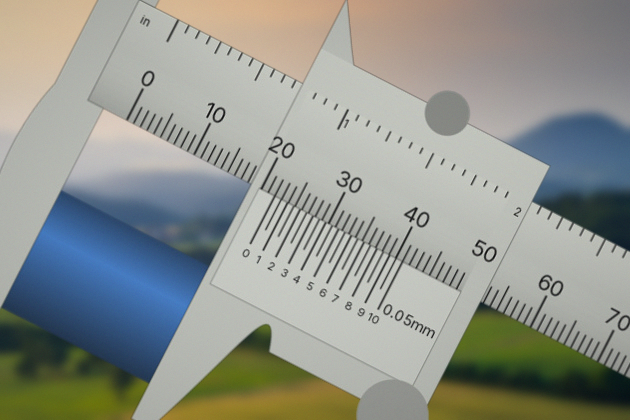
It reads 22.0 mm
